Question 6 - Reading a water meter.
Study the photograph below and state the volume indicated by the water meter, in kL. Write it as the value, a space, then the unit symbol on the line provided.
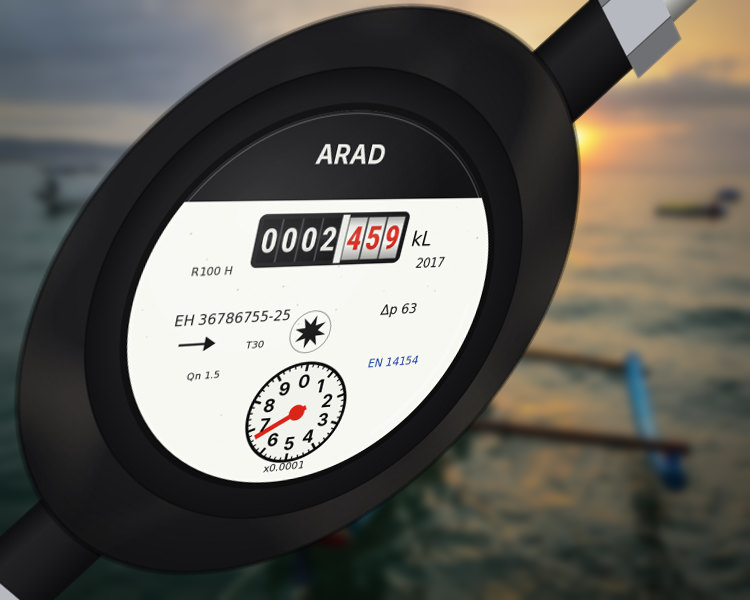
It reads 2.4596 kL
